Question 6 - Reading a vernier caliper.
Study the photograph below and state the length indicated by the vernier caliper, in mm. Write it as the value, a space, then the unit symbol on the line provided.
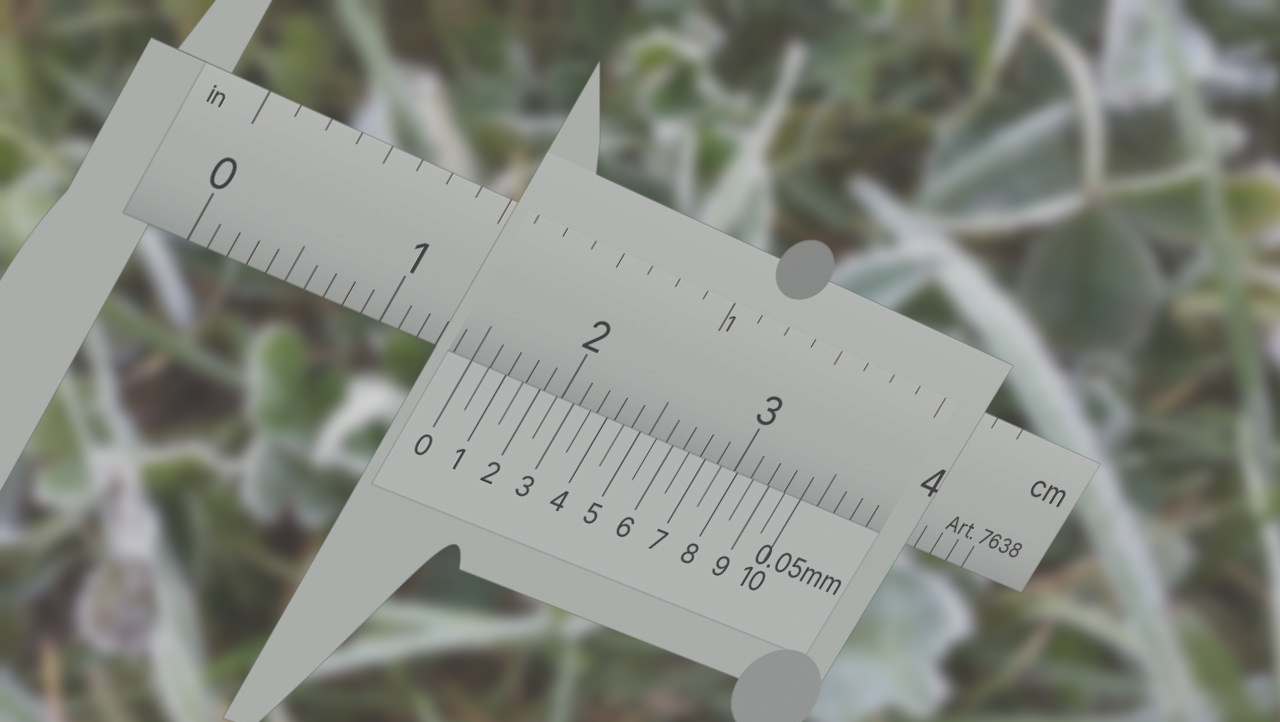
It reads 15.0 mm
